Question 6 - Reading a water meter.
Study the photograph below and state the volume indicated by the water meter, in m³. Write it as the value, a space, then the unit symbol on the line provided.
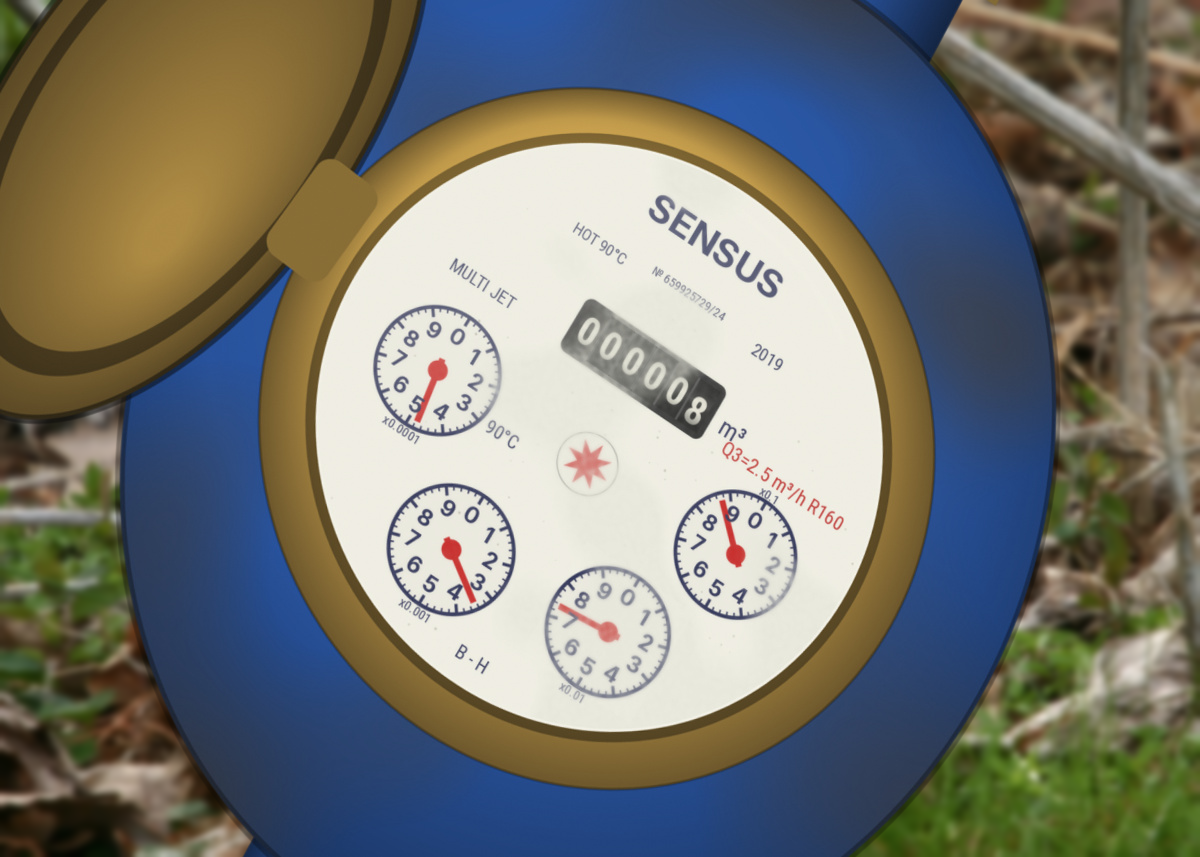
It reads 7.8734 m³
